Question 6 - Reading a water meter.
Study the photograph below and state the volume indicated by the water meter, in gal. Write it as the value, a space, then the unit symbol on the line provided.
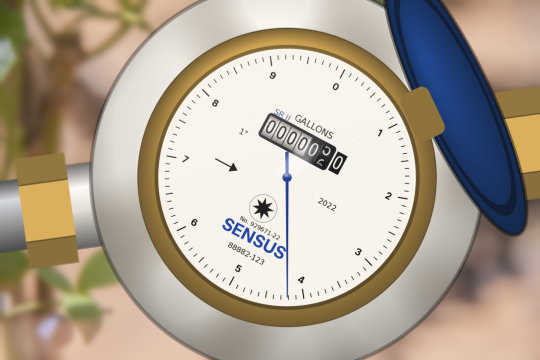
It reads 54.2 gal
